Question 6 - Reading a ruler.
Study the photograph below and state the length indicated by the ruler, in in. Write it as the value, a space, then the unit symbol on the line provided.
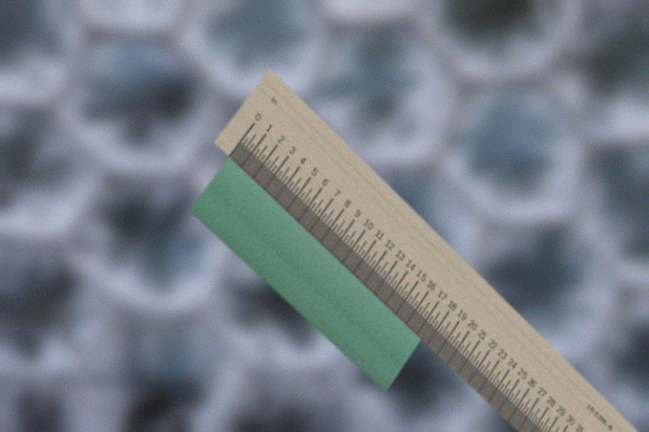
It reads 17.5 in
